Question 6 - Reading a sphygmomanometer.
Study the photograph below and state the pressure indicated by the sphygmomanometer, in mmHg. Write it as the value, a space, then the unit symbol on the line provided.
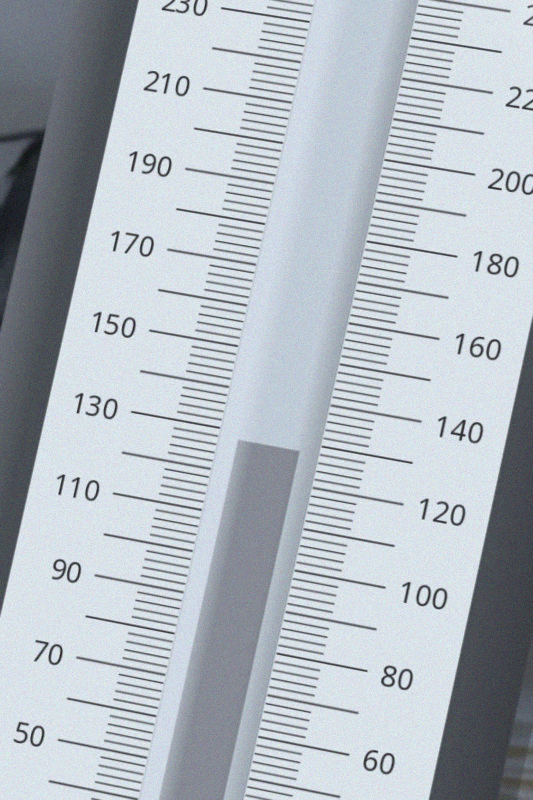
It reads 128 mmHg
